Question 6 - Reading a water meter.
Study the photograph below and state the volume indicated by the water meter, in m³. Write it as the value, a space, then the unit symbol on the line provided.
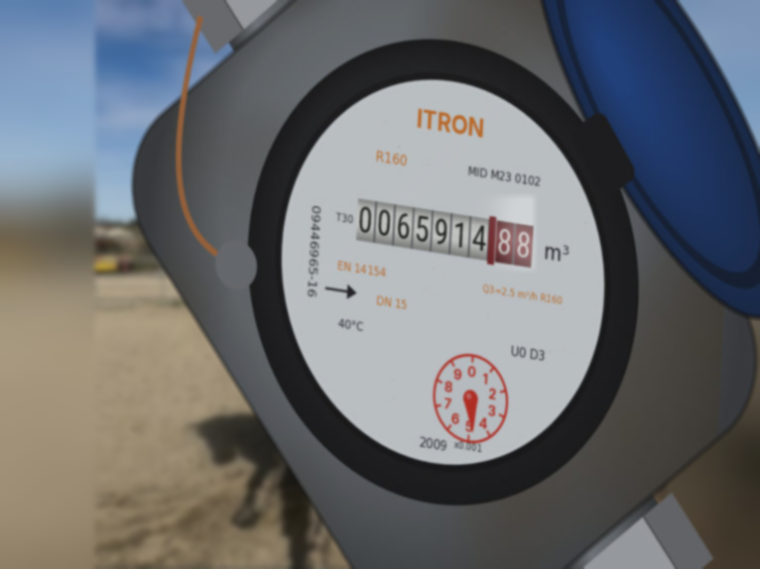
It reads 65914.884 m³
